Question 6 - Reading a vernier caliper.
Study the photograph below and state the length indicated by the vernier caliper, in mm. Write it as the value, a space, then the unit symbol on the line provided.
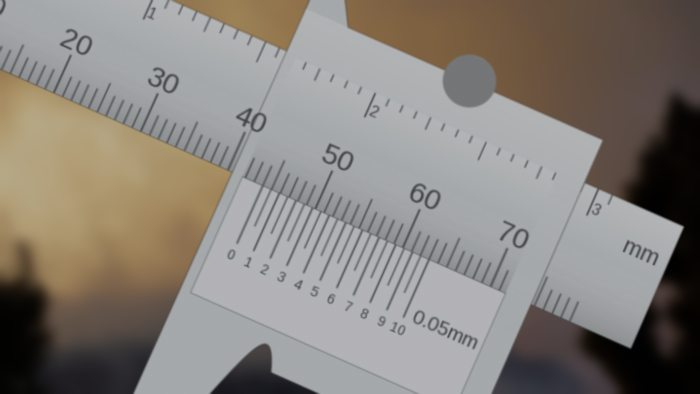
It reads 44.0 mm
